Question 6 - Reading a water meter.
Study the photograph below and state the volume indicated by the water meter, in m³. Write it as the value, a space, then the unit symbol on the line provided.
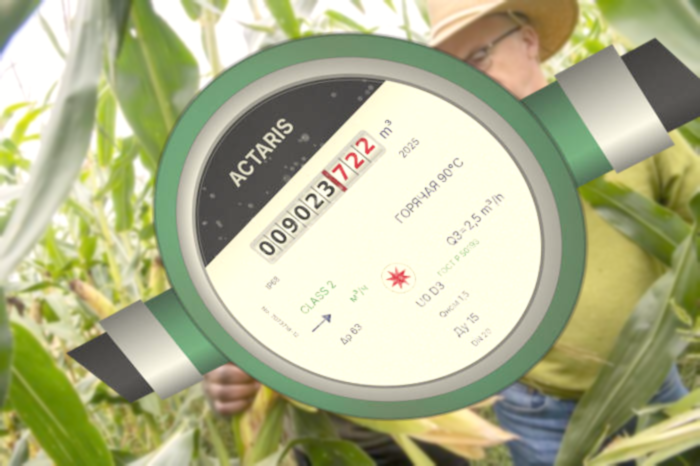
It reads 9023.722 m³
